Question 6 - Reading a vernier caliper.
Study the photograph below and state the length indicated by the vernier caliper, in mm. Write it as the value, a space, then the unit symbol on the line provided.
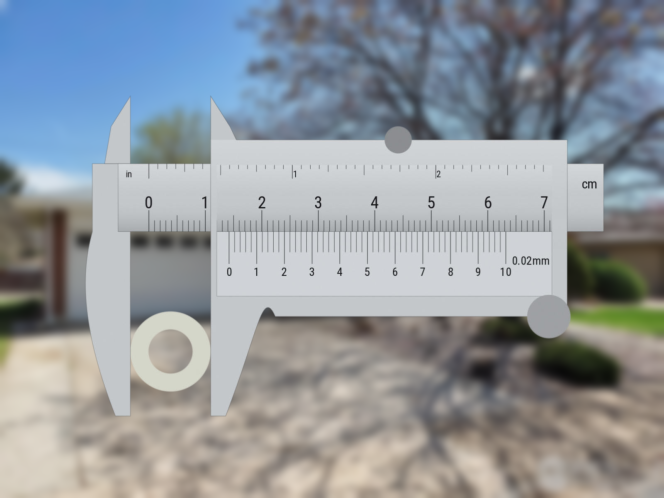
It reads 14.2 mm
